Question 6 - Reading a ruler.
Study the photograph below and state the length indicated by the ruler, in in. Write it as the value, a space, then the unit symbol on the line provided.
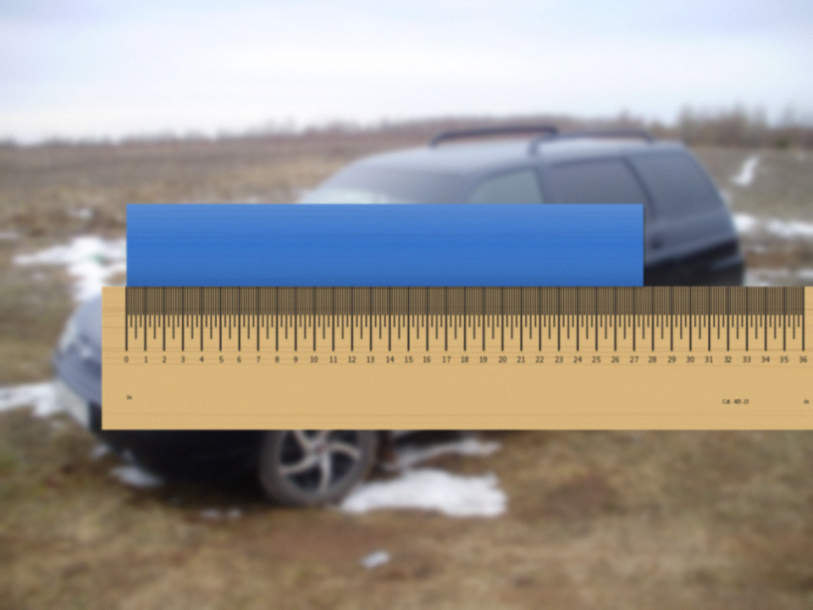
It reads 27.5 in
